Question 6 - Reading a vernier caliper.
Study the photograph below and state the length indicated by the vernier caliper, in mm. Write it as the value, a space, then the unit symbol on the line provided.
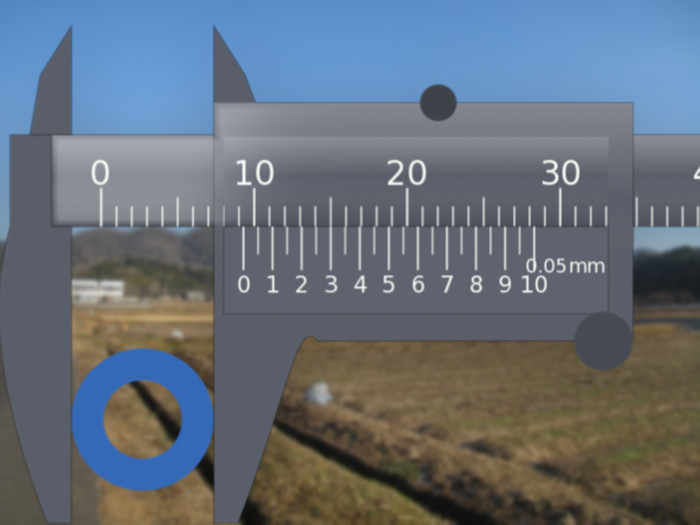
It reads 9.3 mm
